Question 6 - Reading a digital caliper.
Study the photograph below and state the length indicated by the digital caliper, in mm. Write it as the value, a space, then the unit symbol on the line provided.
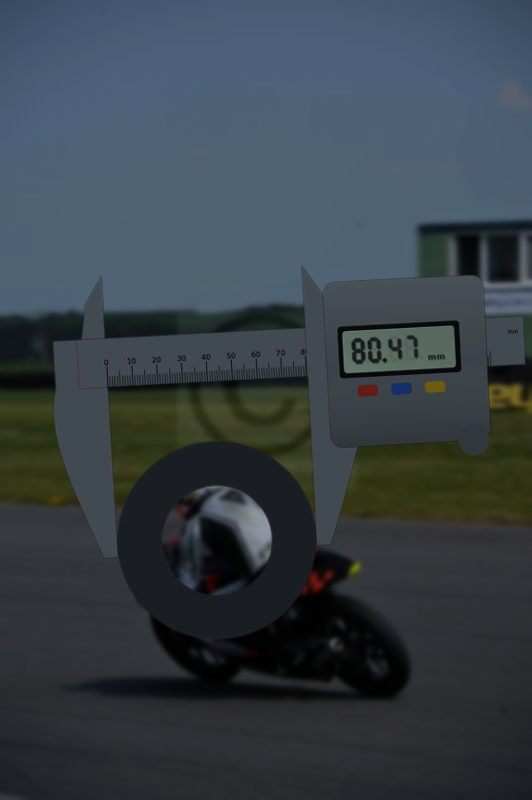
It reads 80.47 mm
